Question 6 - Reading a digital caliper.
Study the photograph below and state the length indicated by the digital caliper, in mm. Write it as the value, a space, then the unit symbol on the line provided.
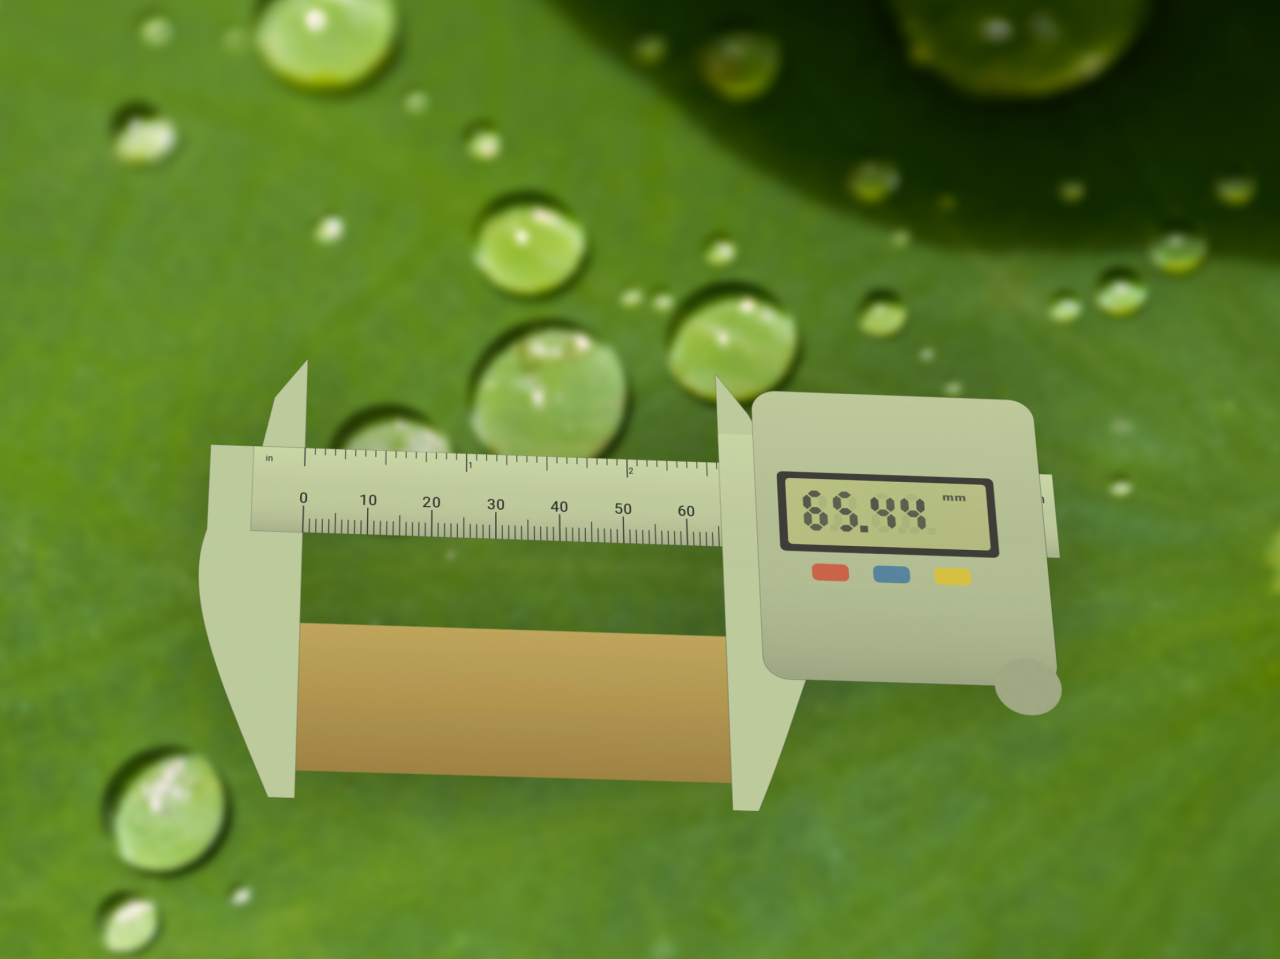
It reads 65.44 mm
